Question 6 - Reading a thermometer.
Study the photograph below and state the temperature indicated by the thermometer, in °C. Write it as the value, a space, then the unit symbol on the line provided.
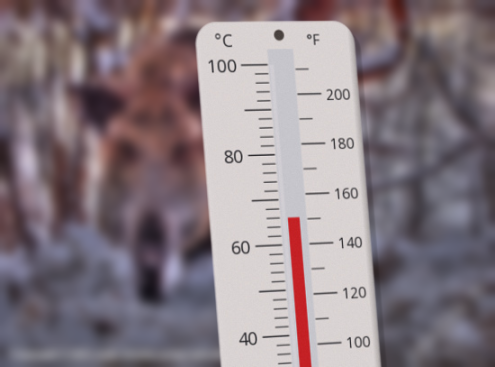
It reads 66 °C
